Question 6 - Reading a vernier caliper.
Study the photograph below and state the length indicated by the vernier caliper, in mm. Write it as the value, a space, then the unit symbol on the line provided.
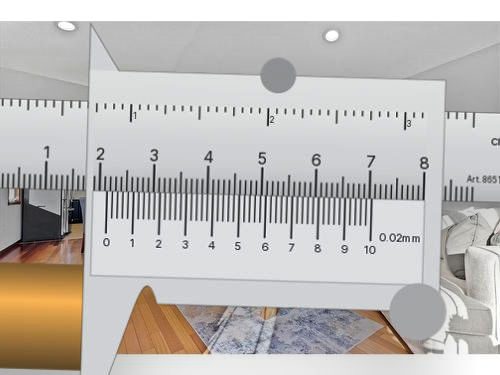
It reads 21.4 mm
